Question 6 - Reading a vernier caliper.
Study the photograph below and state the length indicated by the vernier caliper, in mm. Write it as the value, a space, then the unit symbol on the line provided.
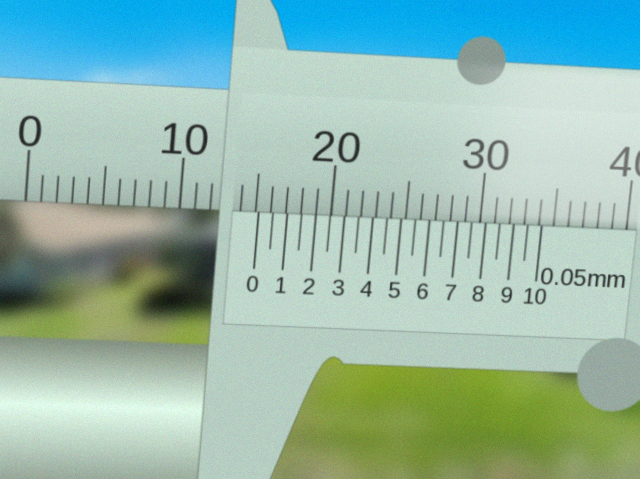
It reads 15.2 mm
